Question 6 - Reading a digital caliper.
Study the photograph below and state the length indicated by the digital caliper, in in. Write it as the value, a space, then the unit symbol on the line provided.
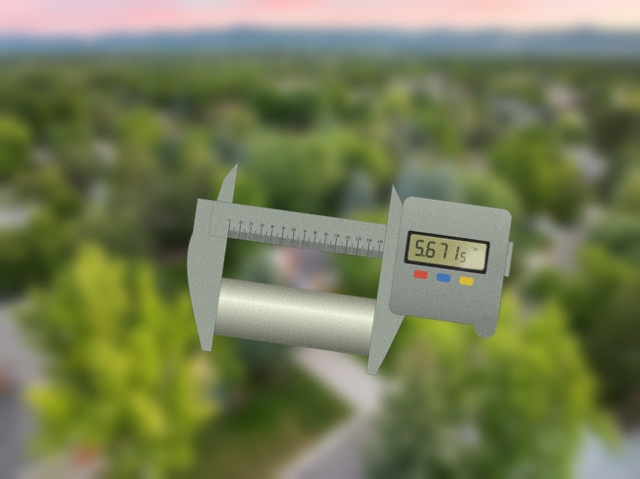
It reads 5.6715 in
